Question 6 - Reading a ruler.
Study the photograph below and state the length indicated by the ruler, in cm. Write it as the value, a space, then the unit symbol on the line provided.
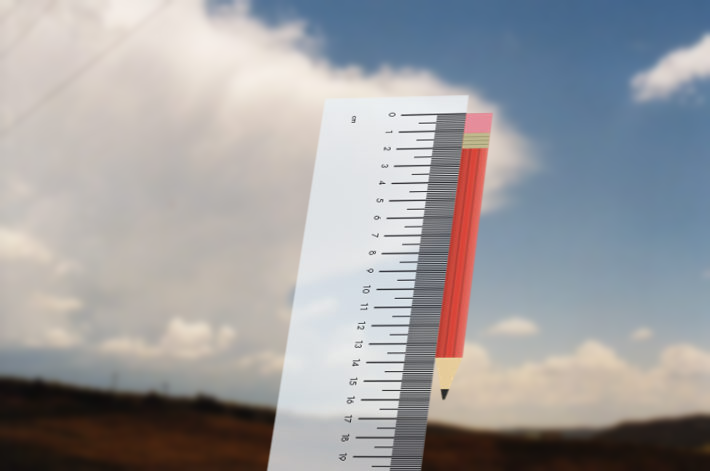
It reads 16 cm
